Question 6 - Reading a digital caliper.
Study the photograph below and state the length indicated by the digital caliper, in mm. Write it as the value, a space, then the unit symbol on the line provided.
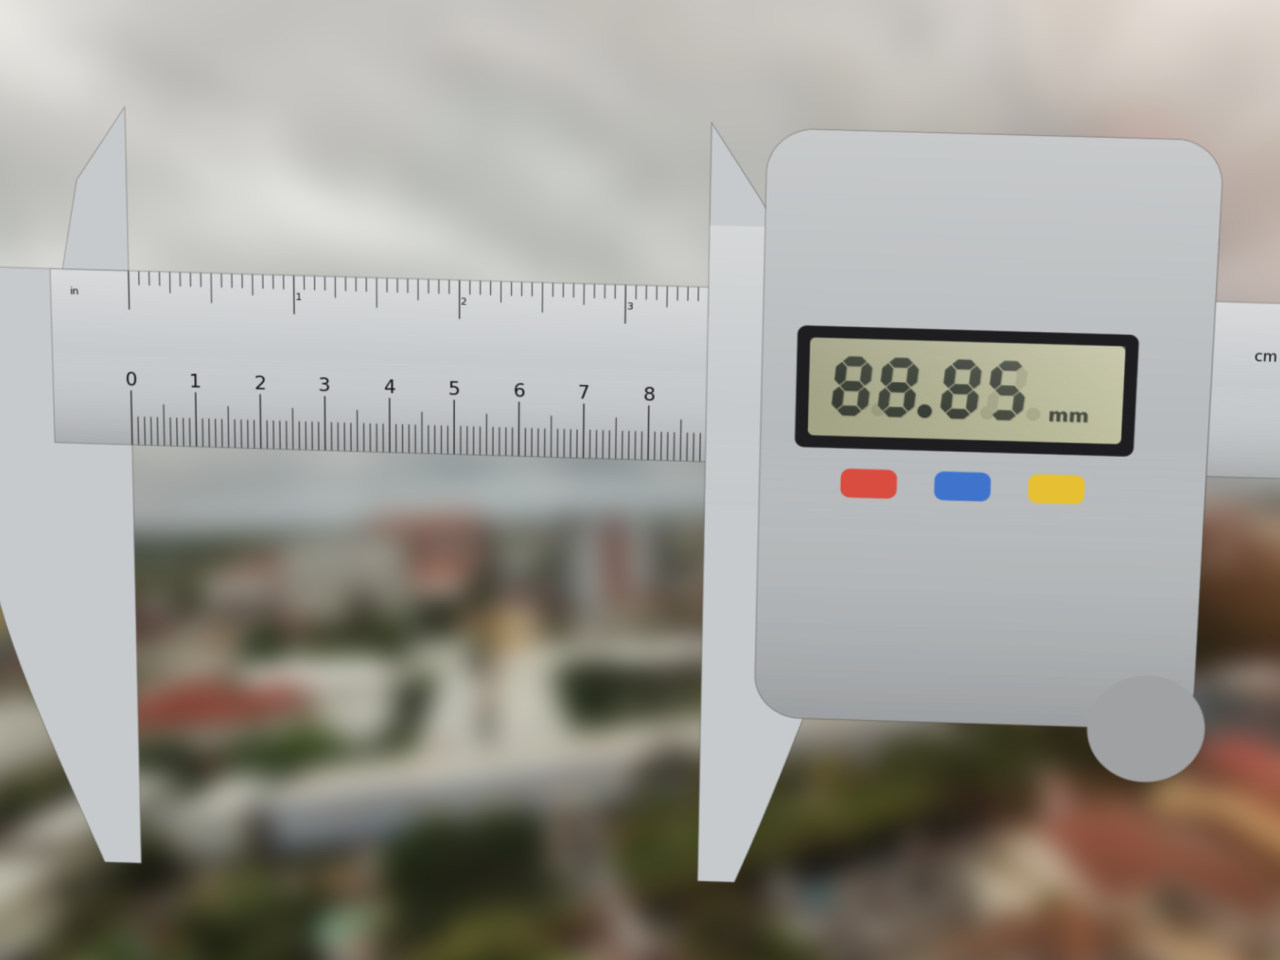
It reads 88.85 mm
